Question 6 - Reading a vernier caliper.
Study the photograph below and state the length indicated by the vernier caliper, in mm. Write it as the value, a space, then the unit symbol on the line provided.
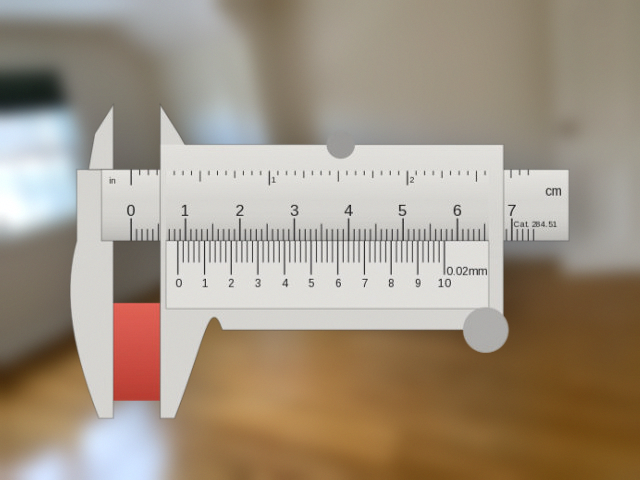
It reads 8.6 mm
